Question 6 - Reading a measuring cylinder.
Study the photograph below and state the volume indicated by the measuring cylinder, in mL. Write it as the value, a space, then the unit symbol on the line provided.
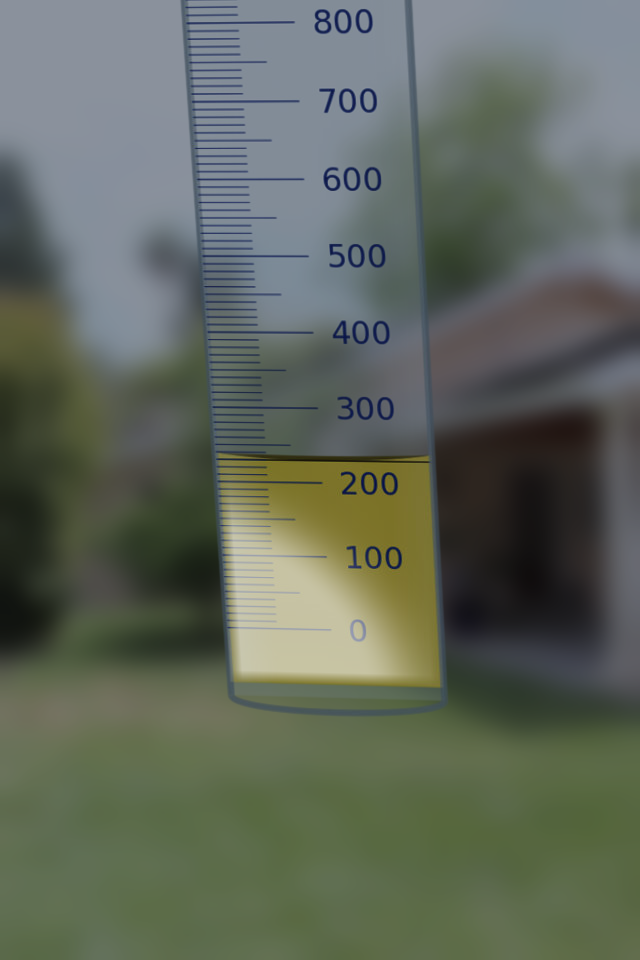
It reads 230 mL
